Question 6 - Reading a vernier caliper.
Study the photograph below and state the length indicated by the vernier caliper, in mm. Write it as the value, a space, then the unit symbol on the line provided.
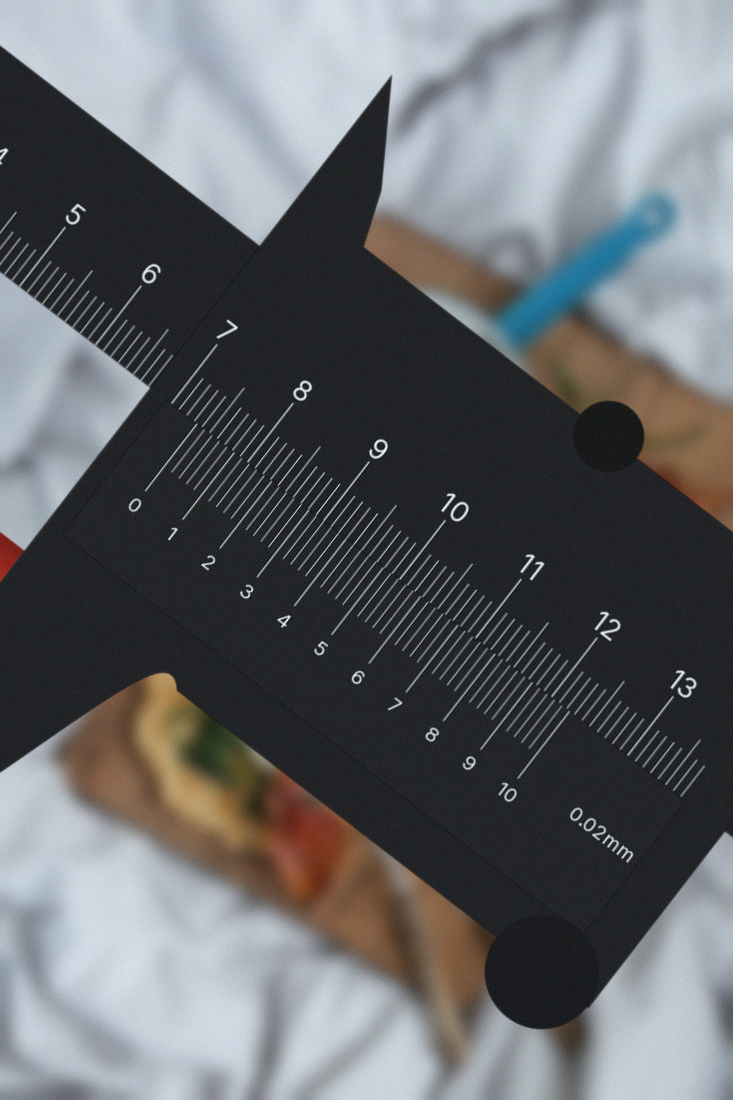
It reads 73.4 mm
